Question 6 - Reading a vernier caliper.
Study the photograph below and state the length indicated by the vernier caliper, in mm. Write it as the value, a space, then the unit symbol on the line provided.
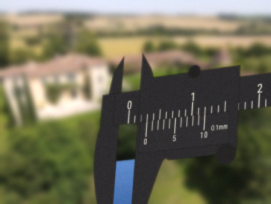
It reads 3.0 mm
